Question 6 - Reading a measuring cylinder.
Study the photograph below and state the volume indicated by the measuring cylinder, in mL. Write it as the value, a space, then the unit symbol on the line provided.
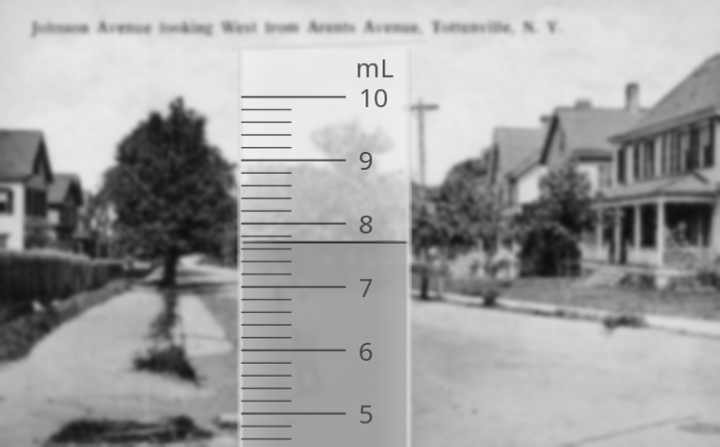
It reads 7.7 mL
